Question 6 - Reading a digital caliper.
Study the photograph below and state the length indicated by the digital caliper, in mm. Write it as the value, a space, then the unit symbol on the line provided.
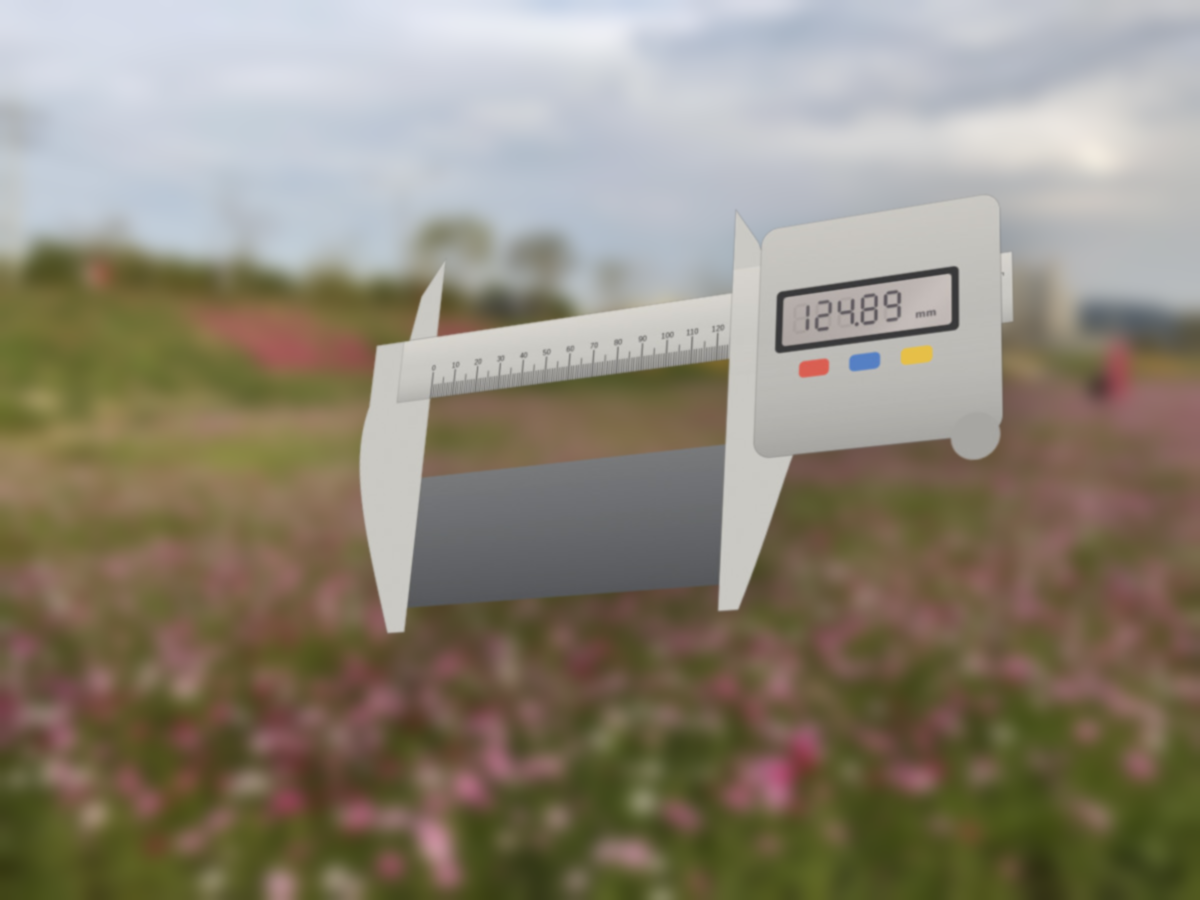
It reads 124.89 mm
